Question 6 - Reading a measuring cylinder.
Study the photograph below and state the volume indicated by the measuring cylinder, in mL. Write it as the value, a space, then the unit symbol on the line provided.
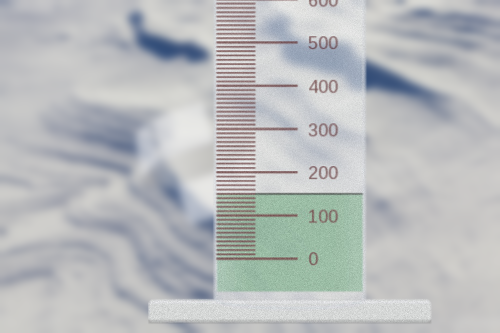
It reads 150 mL
